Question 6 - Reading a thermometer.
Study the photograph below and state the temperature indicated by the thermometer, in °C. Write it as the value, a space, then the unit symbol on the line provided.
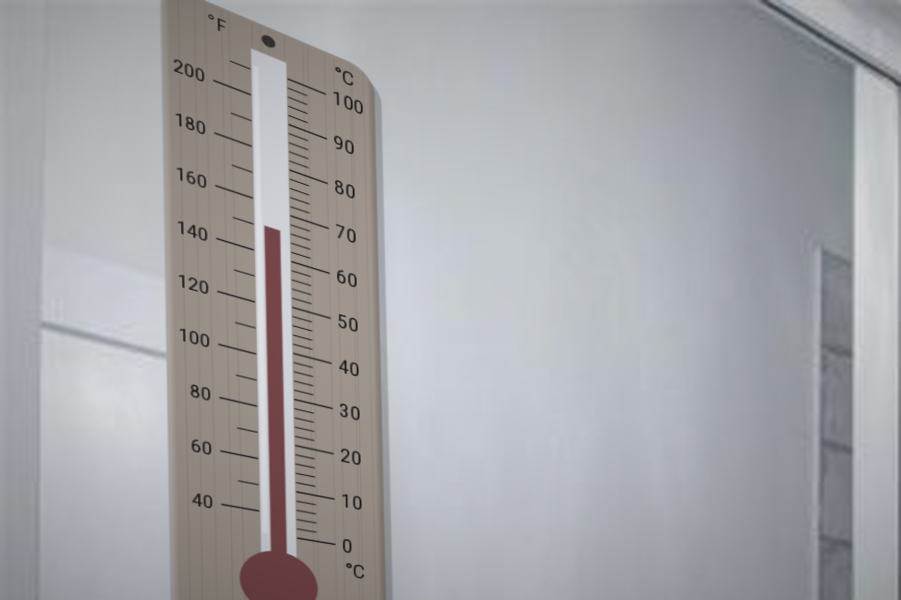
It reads 66 °C
